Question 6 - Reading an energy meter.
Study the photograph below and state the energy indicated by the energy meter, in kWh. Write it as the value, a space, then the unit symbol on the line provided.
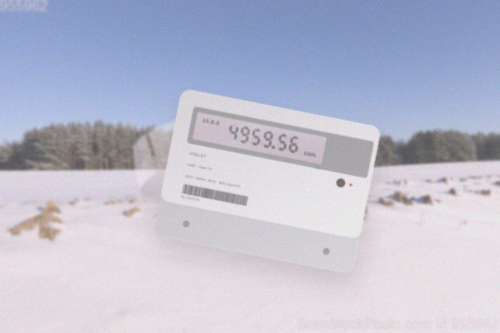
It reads 4959.56 kWh
